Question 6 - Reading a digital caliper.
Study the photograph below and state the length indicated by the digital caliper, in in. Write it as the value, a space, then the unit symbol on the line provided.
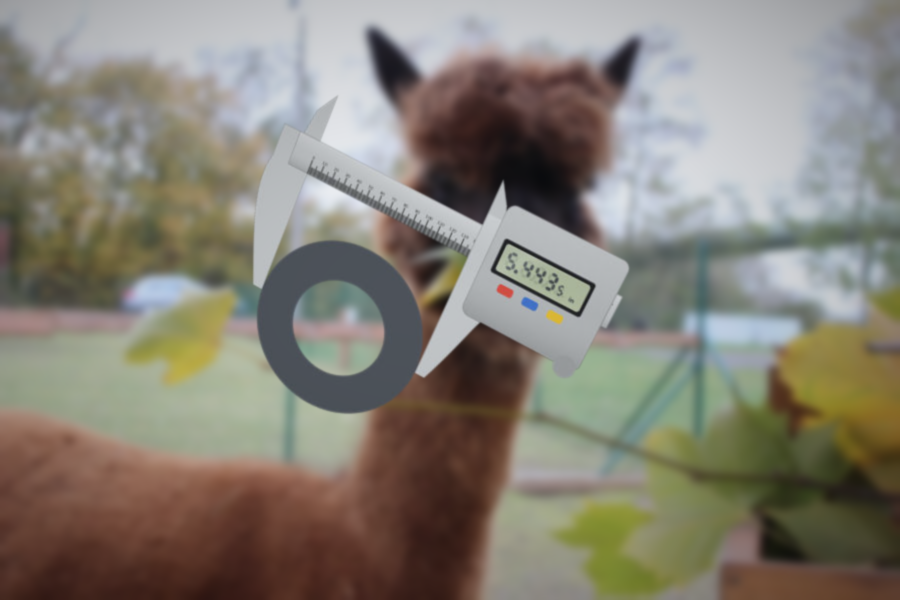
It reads 5.4435 in
